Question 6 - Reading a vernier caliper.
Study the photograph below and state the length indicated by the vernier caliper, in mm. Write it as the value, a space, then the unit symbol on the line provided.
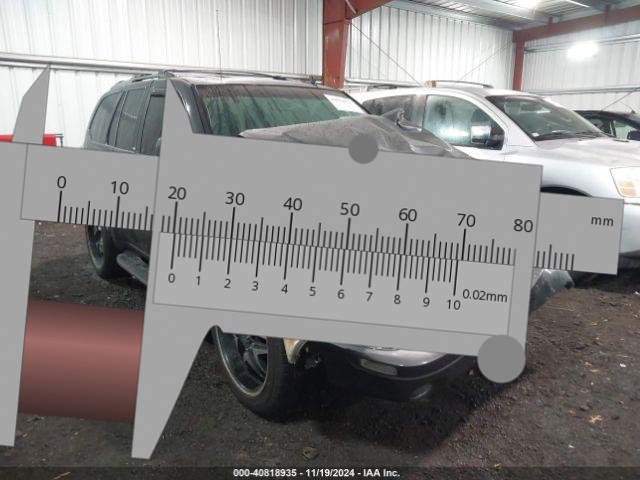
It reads 20.2 mm
